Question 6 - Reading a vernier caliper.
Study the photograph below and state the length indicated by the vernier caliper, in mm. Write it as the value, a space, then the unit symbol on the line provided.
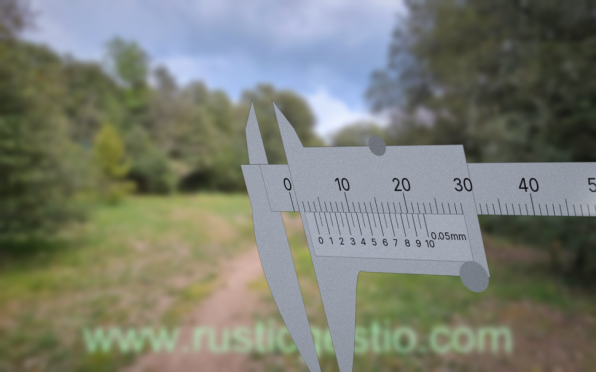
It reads 3.6 mm
